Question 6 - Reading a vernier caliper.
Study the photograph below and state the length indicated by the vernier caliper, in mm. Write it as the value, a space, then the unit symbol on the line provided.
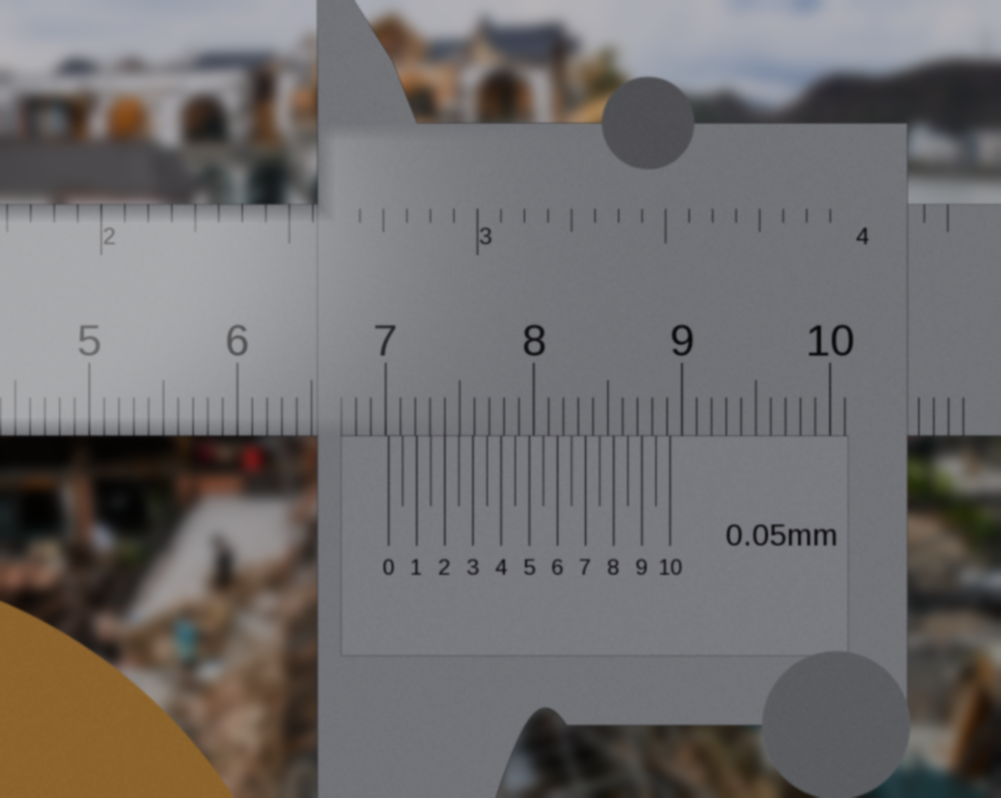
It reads 70.2 mm
